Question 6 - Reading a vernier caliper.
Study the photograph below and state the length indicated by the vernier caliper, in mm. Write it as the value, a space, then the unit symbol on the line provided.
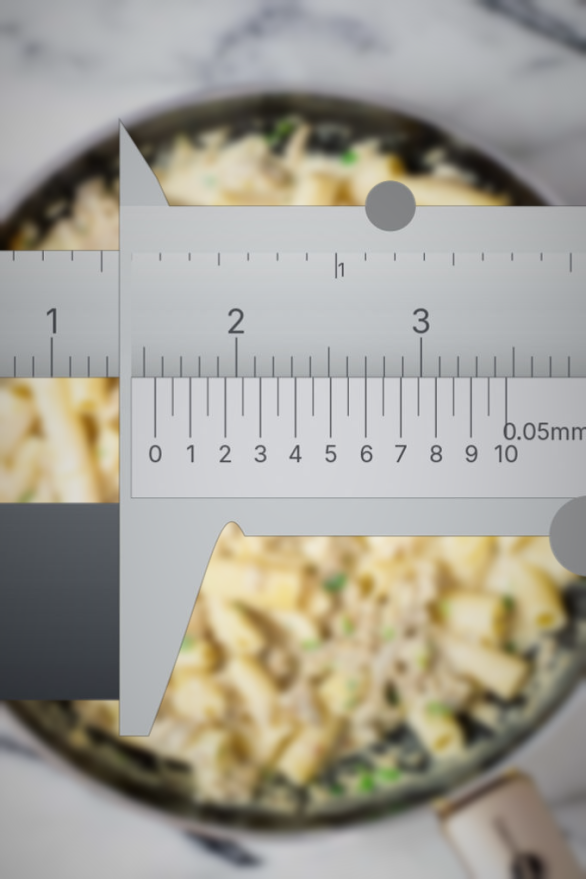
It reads 15.6 mm
